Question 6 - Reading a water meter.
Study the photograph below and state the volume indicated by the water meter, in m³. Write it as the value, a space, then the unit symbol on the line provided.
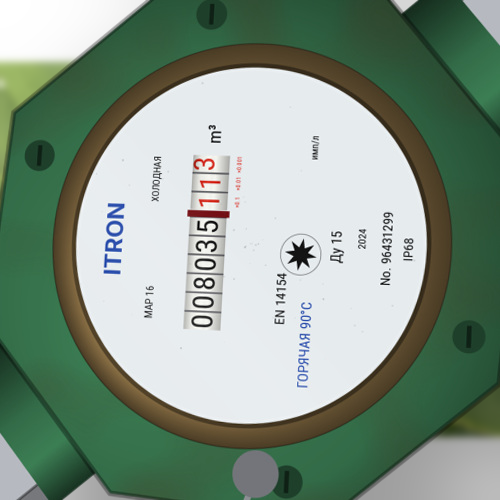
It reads 8035.113 m³
